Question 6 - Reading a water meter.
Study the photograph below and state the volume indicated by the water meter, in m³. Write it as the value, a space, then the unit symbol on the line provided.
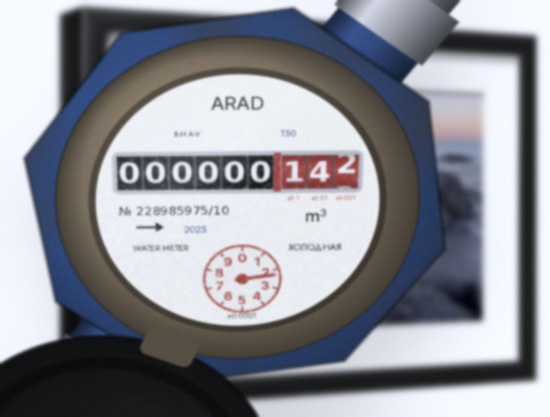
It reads 0.1422 m³
